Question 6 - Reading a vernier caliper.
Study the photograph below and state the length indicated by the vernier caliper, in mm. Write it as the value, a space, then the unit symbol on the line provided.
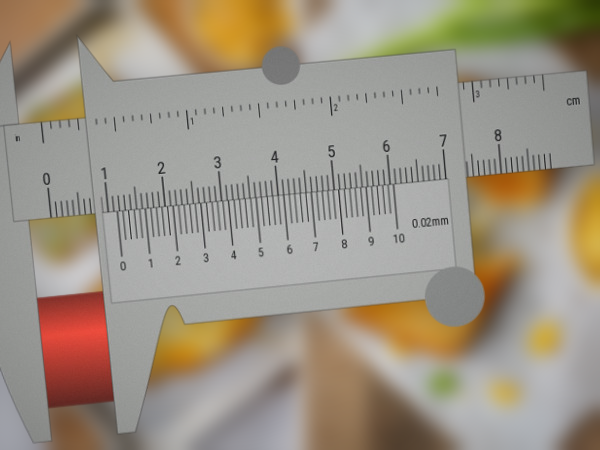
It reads 11.6 mm
